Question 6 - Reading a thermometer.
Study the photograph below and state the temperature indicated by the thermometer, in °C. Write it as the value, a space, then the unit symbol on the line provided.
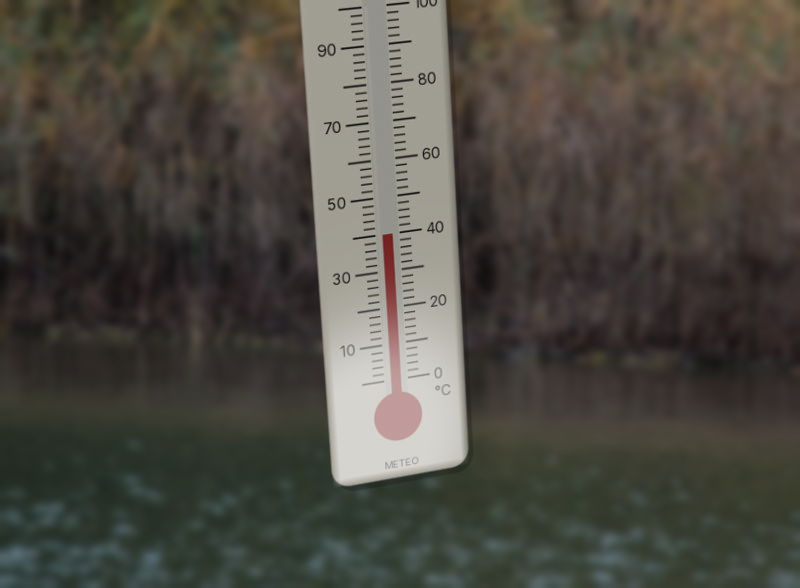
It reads 40 °C
